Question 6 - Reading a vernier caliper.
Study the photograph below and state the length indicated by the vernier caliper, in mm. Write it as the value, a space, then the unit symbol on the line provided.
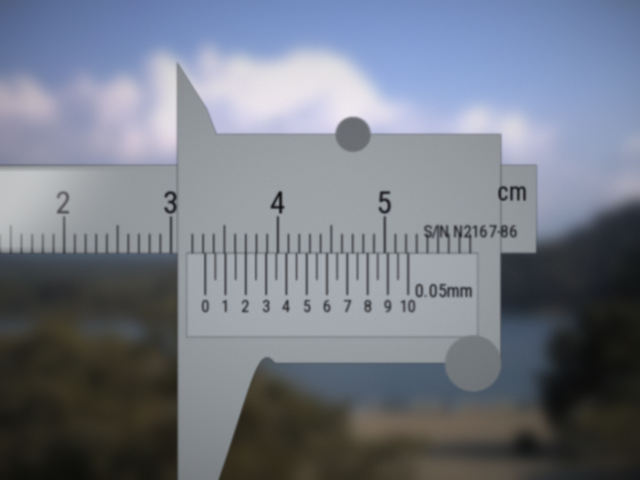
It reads 33.2 mm
